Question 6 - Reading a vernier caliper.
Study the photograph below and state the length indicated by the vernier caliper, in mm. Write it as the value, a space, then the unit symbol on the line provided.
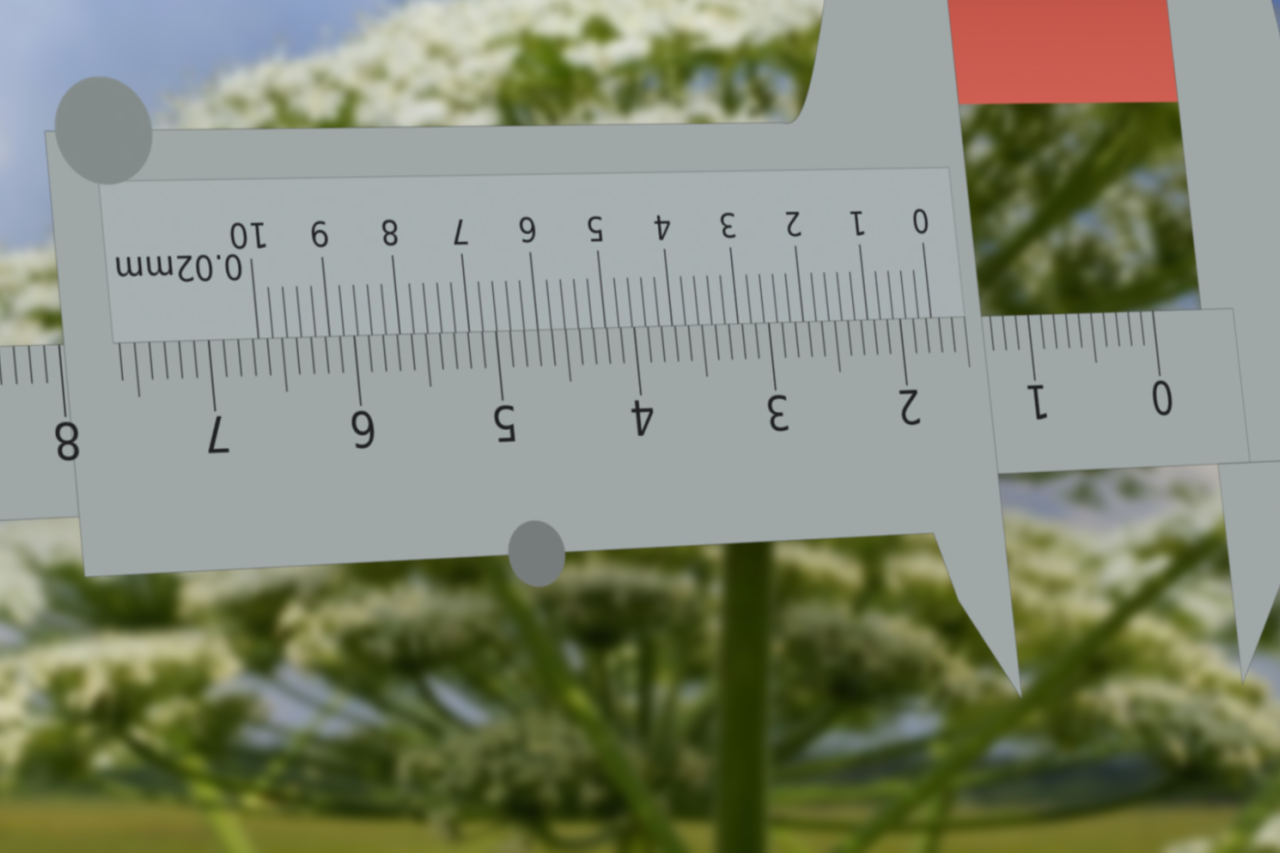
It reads 17.6 mm
